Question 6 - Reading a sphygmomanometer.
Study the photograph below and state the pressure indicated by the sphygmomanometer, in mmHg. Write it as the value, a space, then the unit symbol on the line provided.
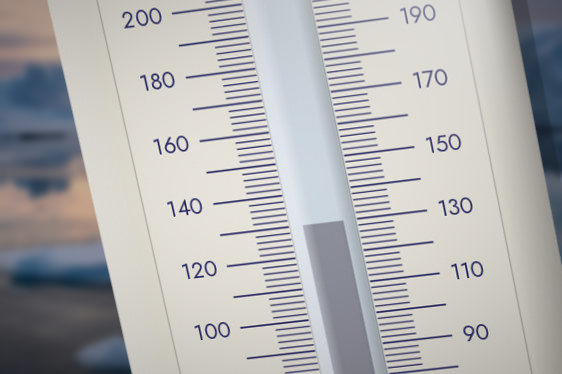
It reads 130 mmHg
